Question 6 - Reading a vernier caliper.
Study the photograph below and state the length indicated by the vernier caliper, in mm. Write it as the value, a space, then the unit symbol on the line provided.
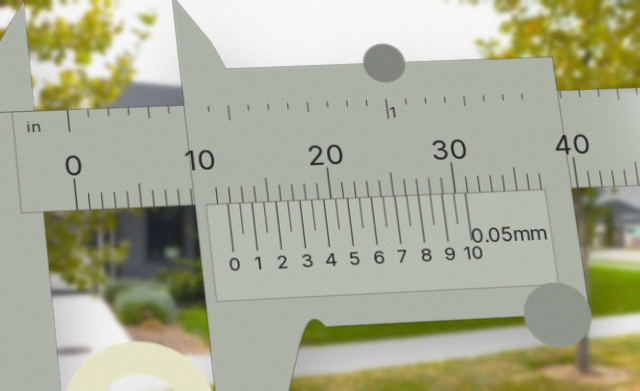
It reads 11.8 mm
